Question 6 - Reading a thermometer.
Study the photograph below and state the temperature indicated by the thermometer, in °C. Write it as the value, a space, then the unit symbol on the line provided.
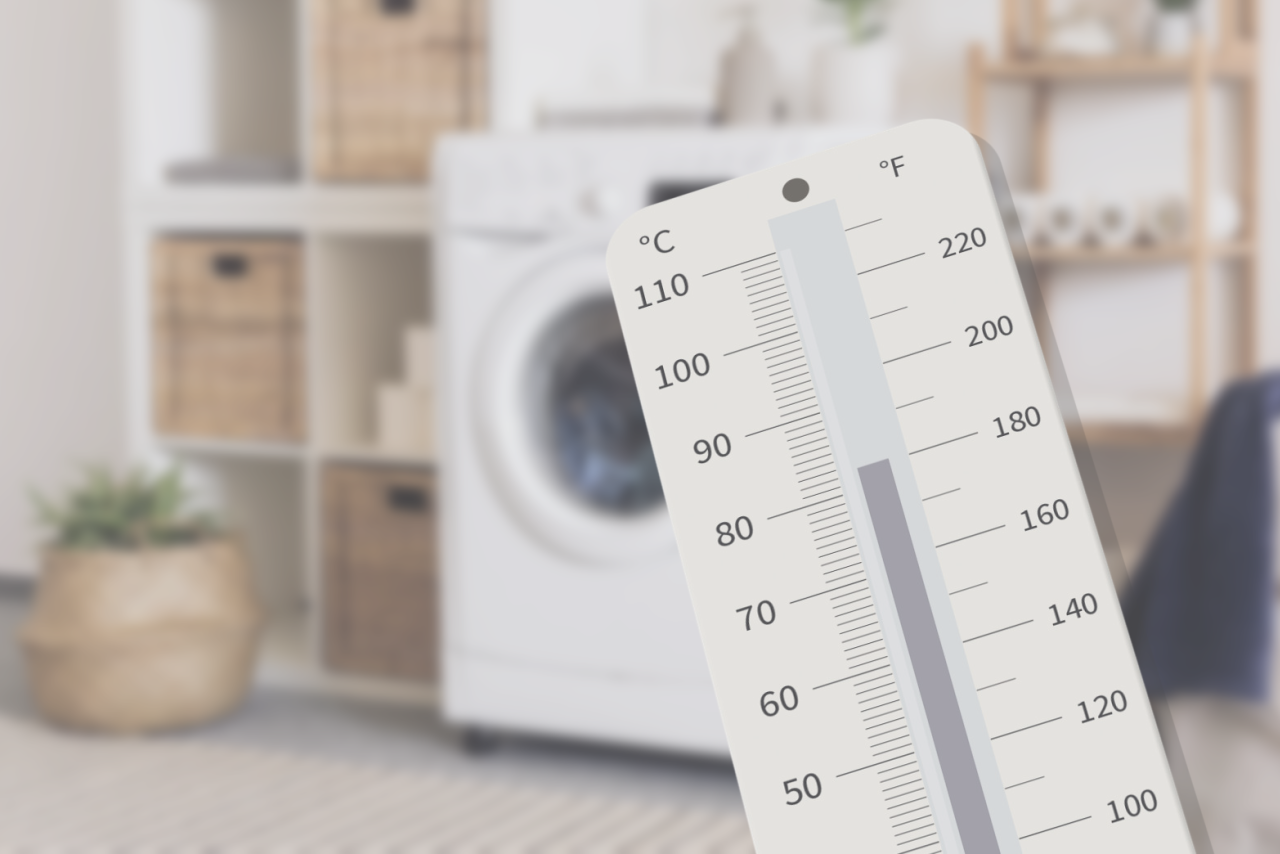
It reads 82.5 °C
